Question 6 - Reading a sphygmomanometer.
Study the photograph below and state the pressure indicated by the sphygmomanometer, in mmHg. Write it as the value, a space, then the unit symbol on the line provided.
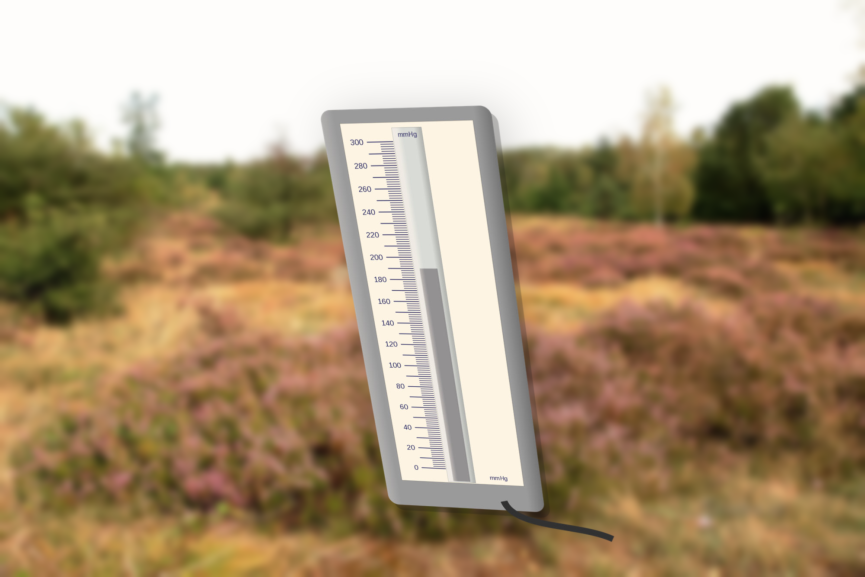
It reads 190 mmHg
